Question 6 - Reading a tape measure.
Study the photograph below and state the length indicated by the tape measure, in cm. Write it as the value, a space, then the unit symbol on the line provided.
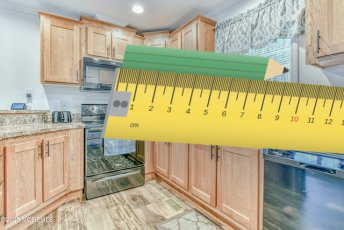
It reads 9 cm
